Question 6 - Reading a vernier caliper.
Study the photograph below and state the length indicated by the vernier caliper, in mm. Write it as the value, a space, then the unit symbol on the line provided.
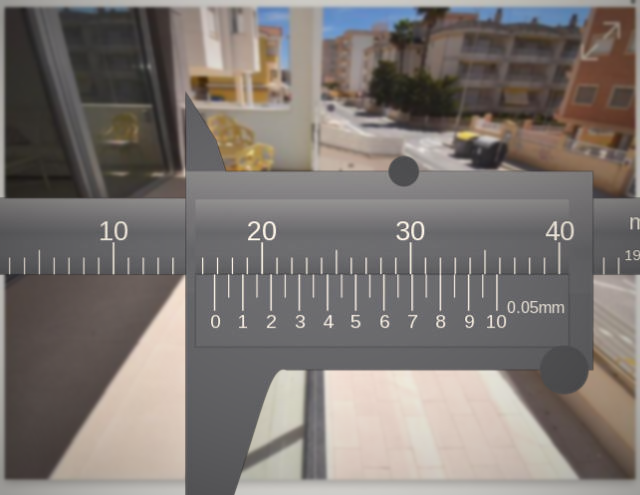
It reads 16.8 mm
